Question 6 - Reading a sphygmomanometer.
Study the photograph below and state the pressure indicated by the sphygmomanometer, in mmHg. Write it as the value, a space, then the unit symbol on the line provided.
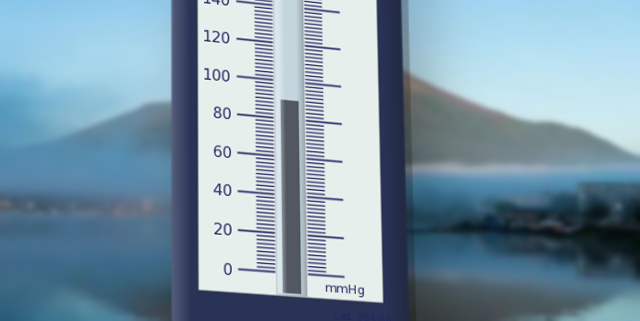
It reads 90 mmHg
